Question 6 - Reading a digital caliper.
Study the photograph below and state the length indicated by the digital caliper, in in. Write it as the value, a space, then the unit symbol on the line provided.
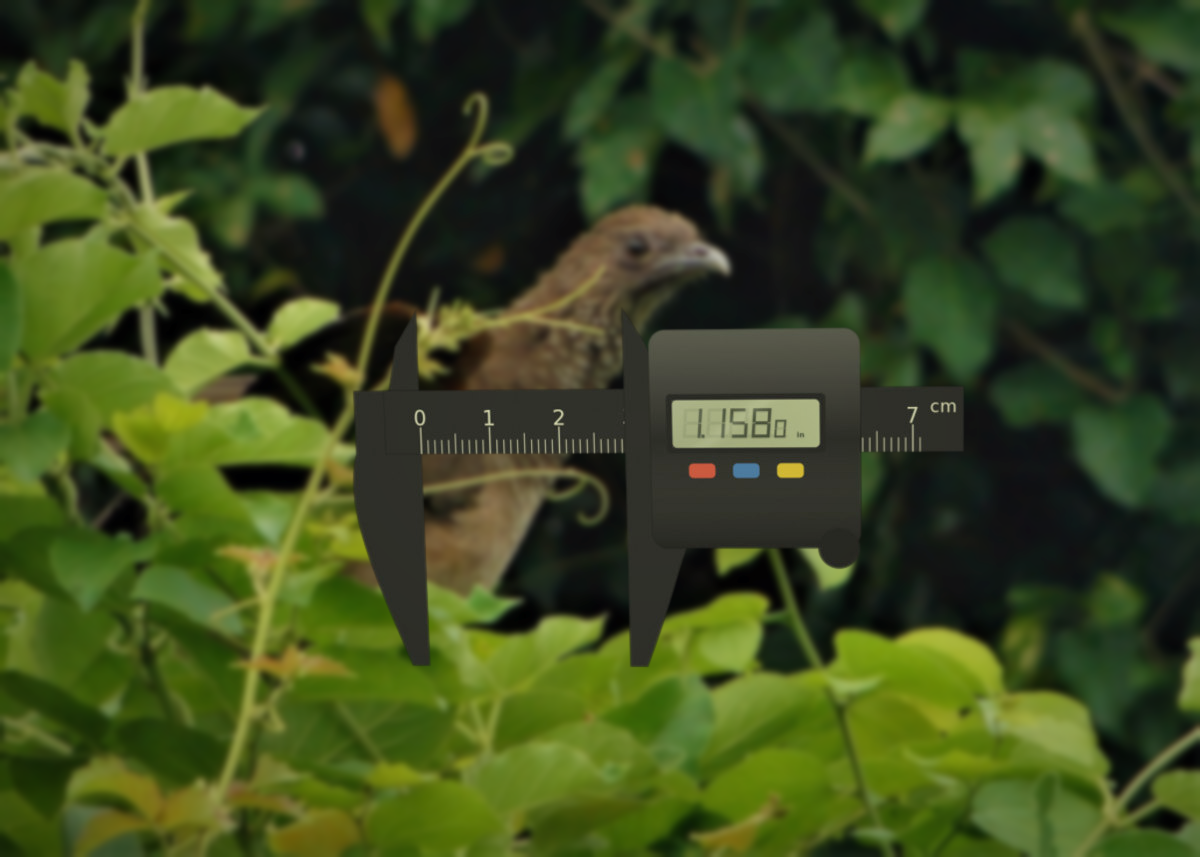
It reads 1.1580 in
